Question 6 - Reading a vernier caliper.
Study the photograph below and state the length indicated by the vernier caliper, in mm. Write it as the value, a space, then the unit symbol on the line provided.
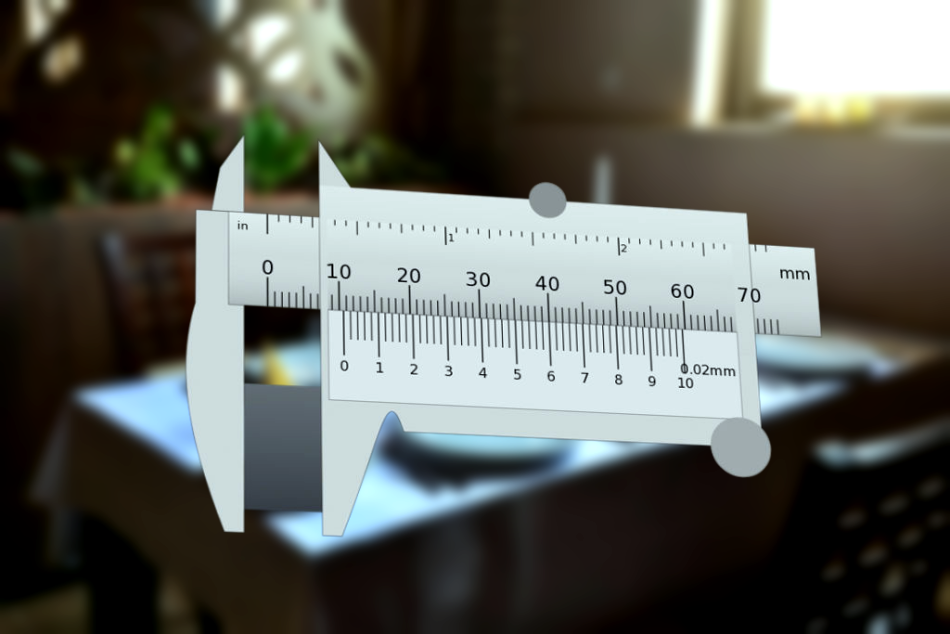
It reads 10.6 mm
